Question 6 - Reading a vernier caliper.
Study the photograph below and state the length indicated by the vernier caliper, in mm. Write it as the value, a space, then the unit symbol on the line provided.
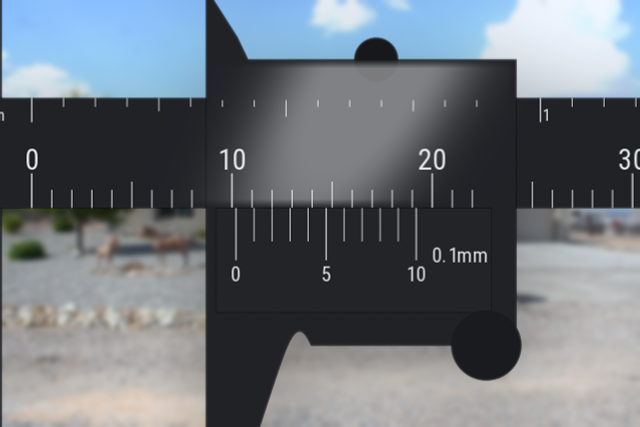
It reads 10.2 mm
